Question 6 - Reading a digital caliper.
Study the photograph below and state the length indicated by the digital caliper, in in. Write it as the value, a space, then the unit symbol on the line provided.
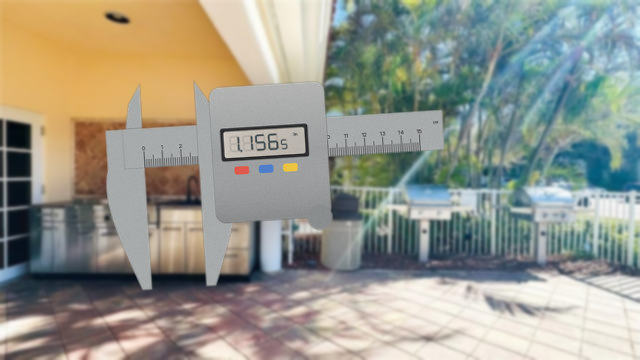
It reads 1.1565 in
